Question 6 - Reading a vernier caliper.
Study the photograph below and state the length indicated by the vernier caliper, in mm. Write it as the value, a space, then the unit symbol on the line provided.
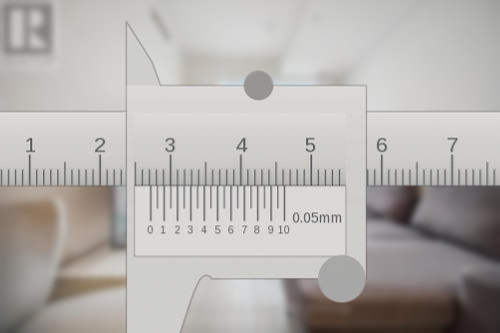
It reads 27.2 mm
